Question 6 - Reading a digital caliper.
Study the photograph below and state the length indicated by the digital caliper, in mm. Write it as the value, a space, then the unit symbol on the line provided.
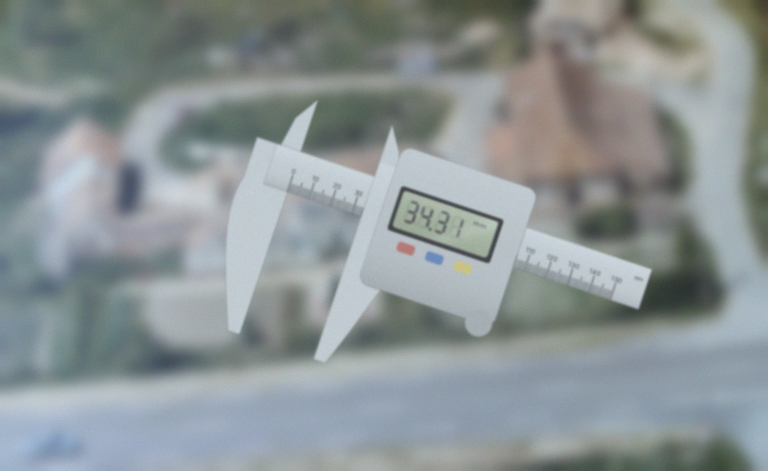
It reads 34.31 mm
